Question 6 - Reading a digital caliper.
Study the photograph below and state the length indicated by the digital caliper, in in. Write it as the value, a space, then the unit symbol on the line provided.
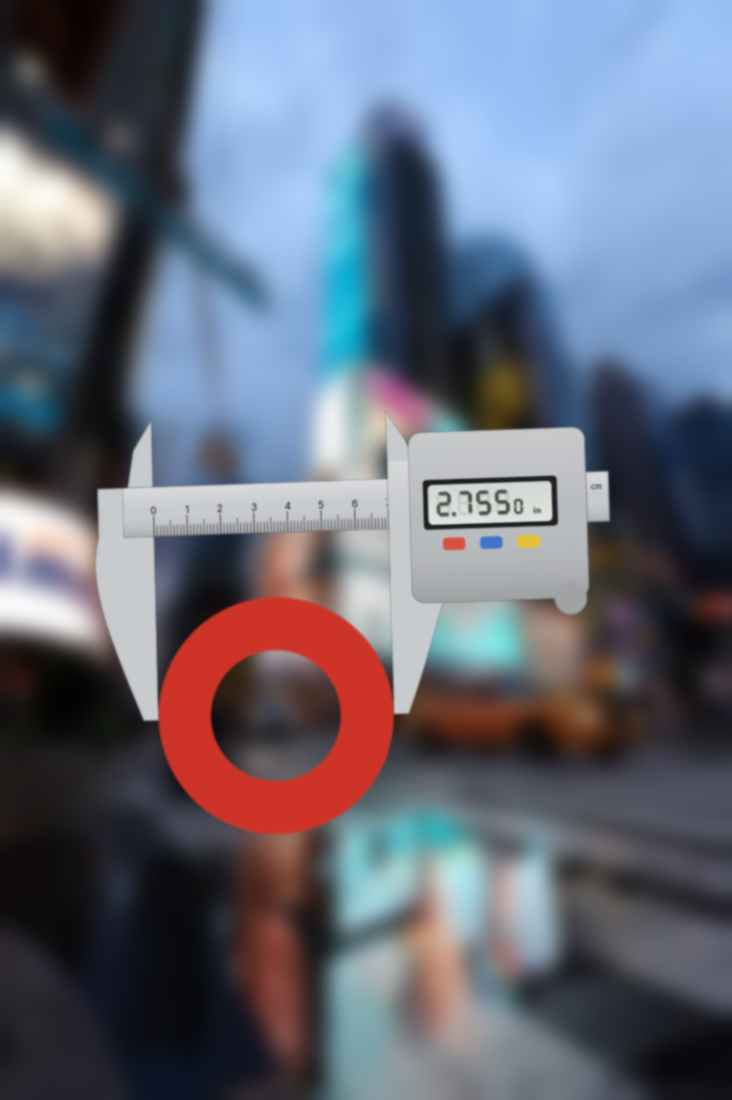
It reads 2.7550 in
